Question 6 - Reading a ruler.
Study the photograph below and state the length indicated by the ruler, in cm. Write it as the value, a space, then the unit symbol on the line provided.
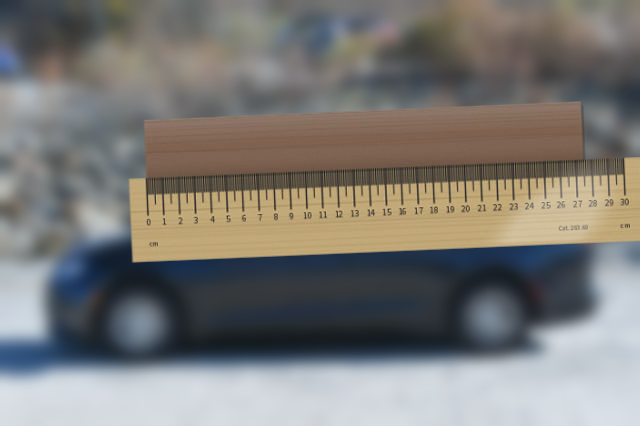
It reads 27.5 cm
